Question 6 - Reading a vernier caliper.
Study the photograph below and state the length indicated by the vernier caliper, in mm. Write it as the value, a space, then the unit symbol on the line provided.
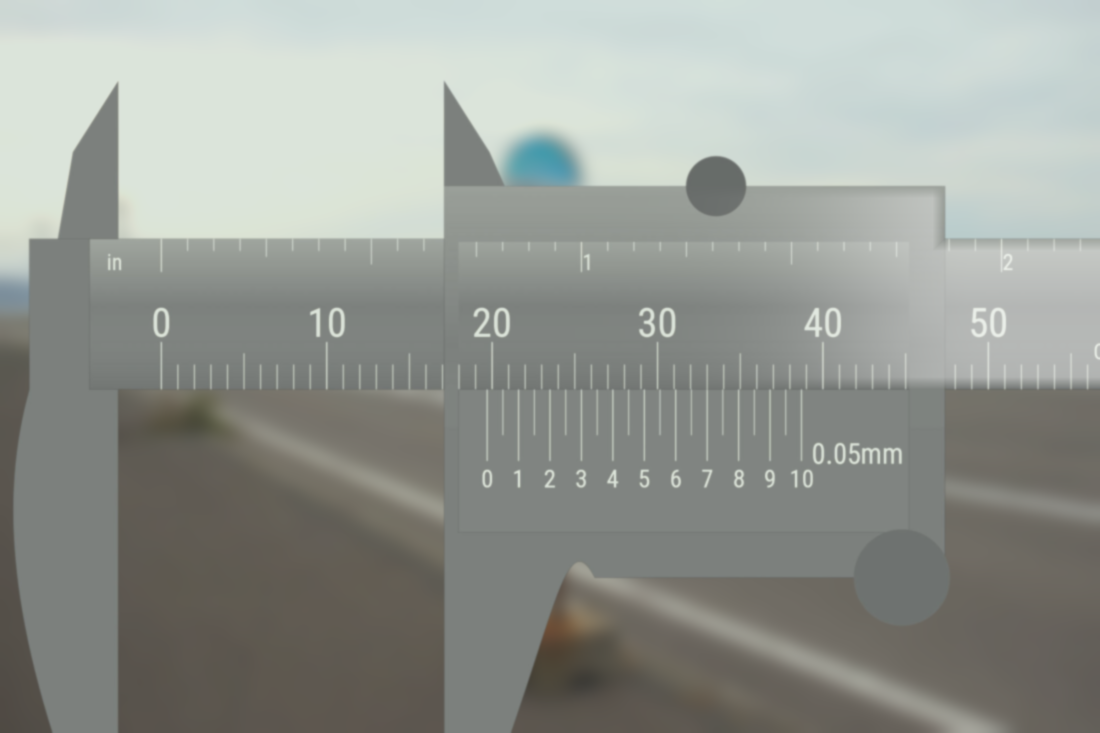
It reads 19.7 mm
